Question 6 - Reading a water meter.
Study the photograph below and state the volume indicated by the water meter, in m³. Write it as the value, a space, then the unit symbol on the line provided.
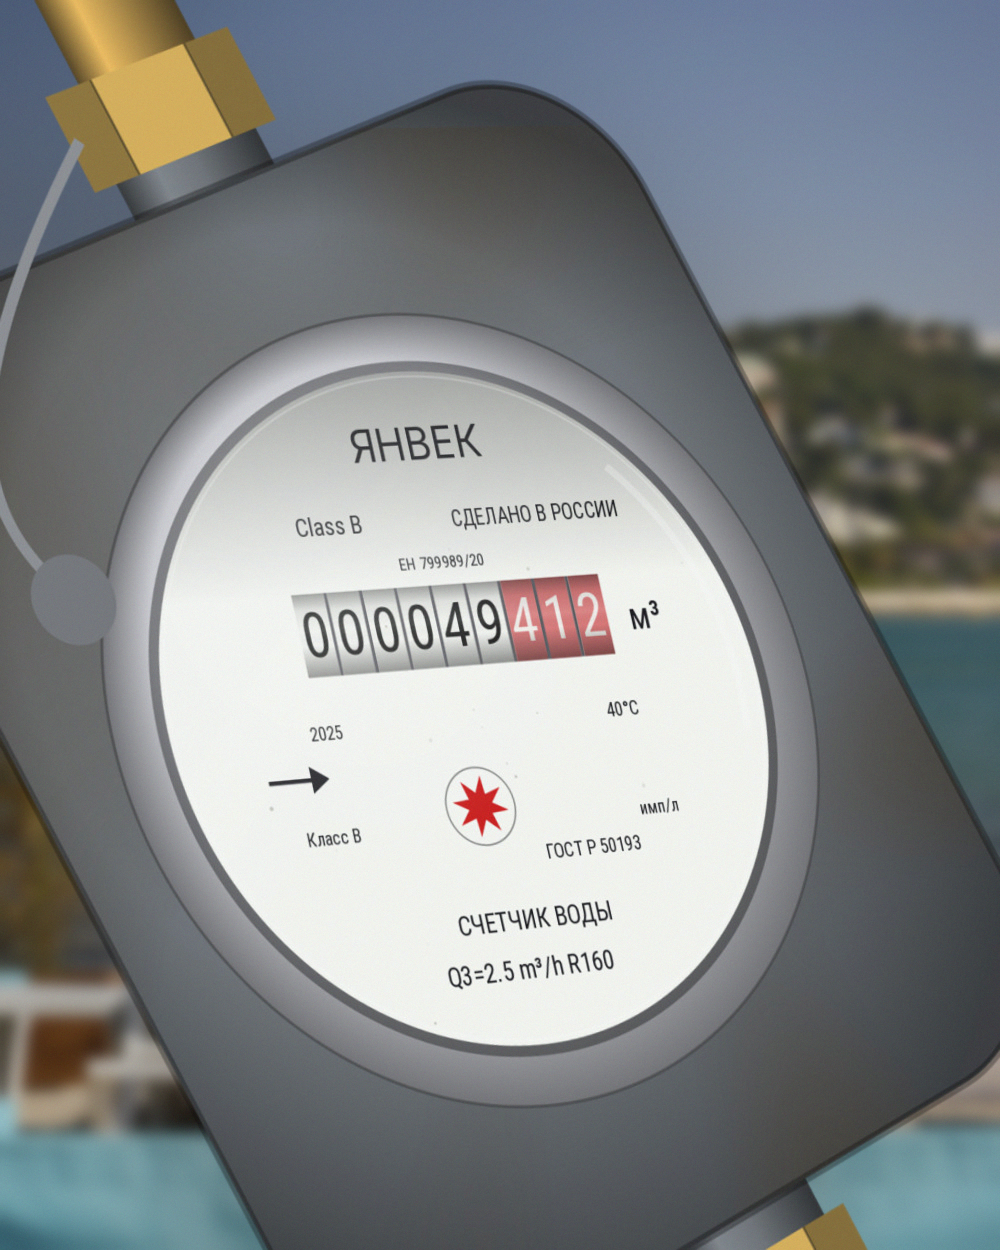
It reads 49.412 m³
